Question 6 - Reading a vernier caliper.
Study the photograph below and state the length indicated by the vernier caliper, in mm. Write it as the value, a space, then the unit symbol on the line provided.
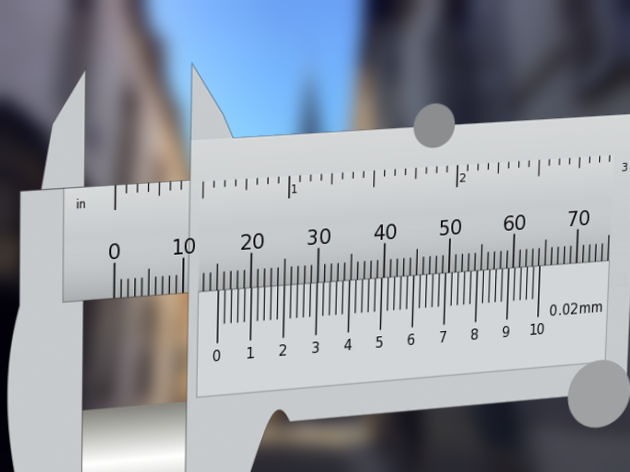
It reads 15.2 mm
